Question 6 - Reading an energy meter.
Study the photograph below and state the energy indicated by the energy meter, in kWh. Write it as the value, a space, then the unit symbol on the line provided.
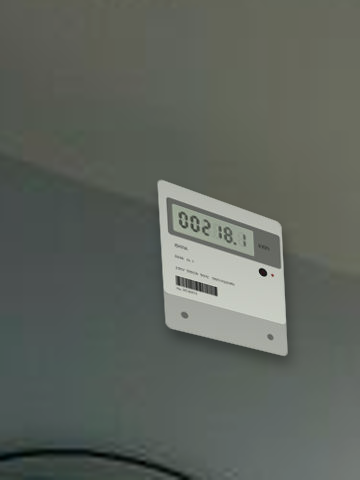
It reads 218.1 kWh
